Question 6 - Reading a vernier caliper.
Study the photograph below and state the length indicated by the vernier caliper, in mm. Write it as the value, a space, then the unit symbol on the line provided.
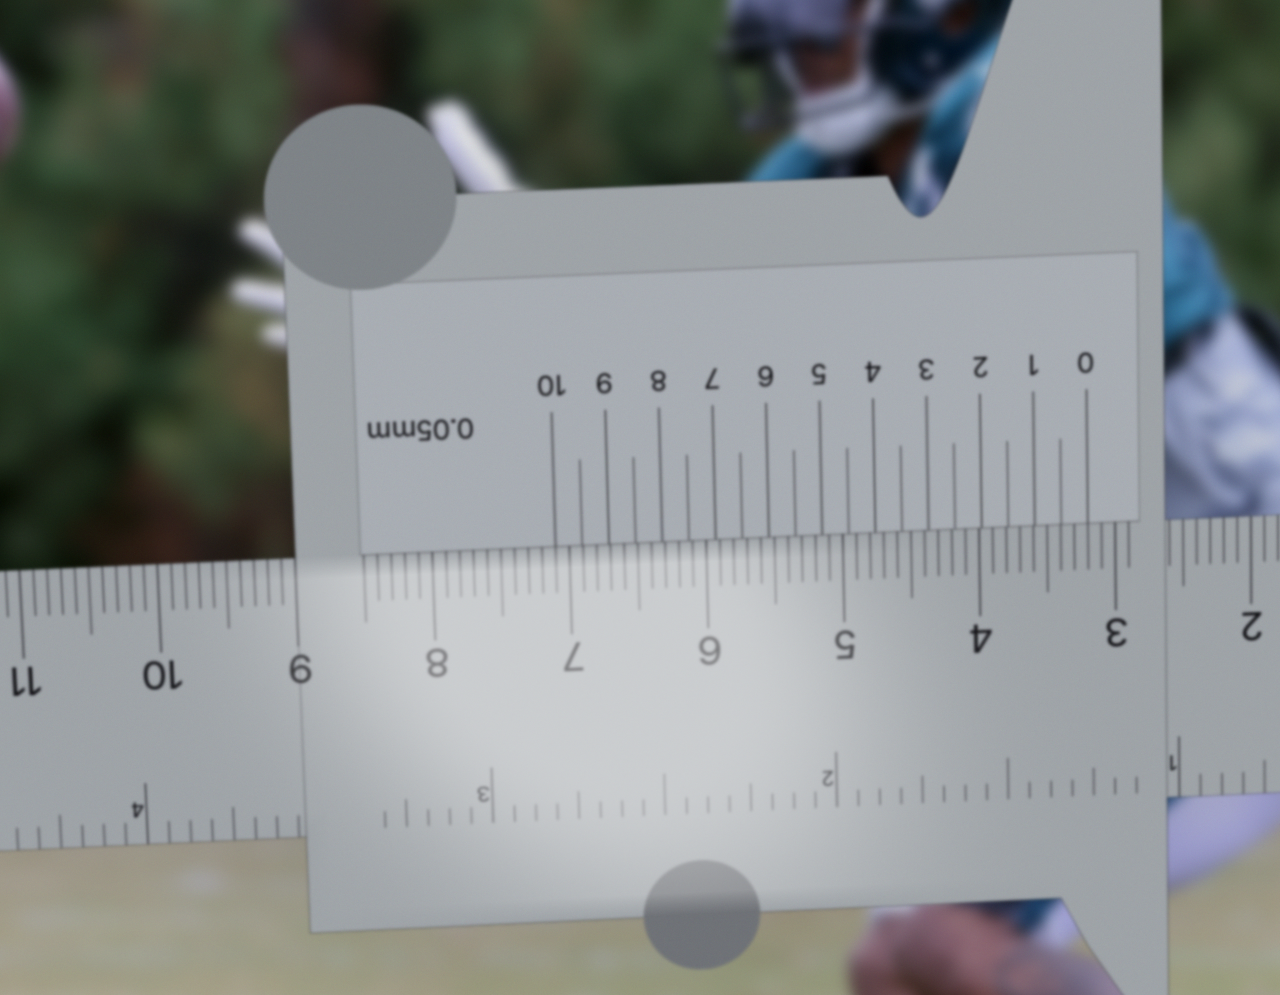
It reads 32.0 mm
